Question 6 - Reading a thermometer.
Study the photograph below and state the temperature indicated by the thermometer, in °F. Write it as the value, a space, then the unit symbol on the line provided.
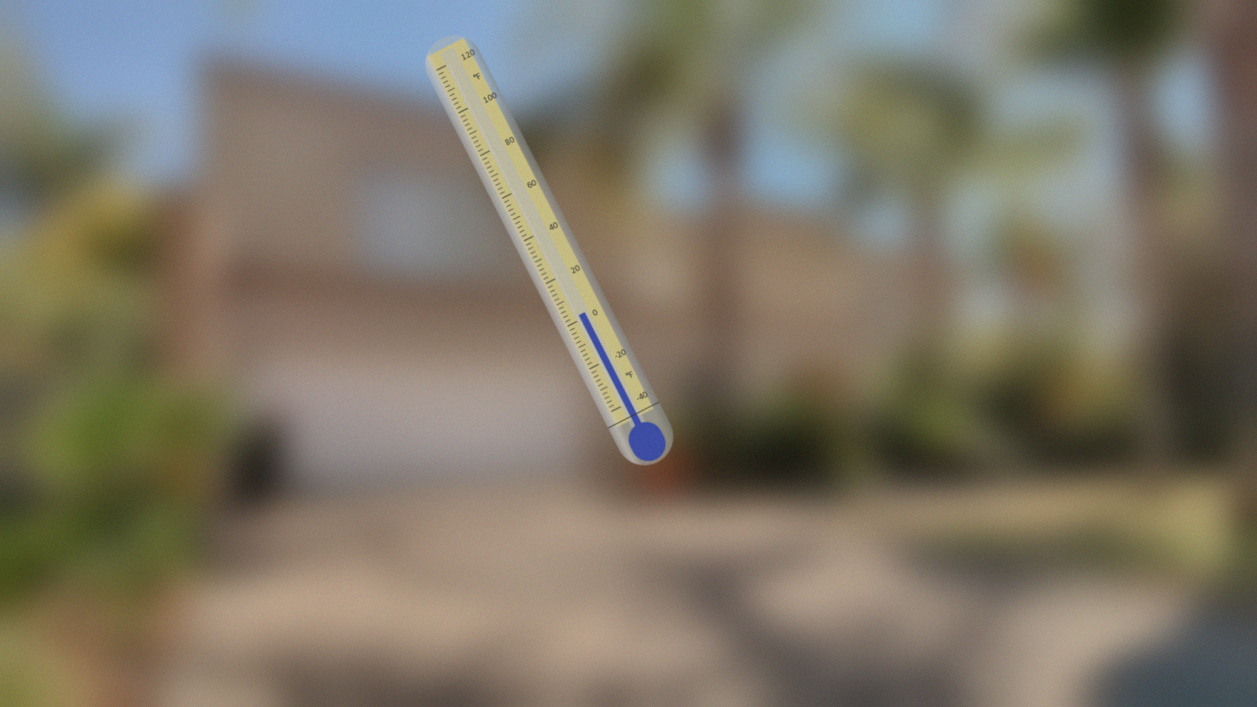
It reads 2 °F
